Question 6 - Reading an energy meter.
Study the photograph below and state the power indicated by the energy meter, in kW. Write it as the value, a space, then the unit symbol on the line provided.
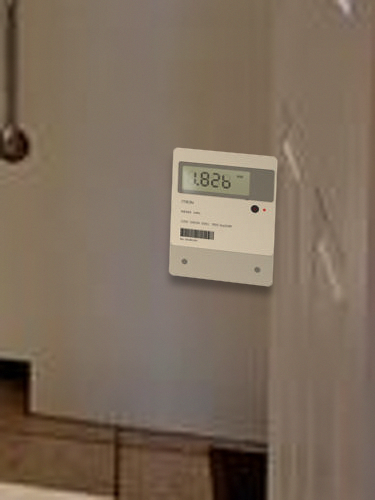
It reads 1.826 kW
